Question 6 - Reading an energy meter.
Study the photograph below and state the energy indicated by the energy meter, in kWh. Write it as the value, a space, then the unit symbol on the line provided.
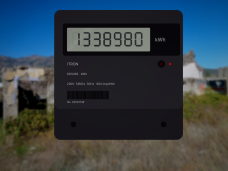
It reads 1338980 kWh
